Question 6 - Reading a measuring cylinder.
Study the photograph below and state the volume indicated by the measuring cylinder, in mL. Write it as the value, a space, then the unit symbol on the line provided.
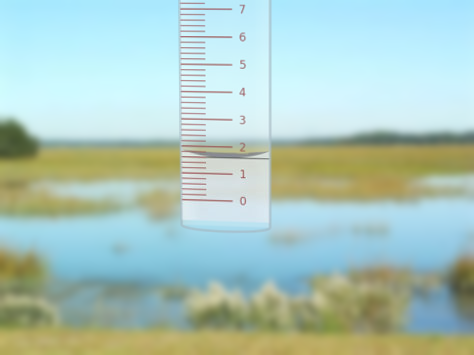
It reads 1.6 mL
